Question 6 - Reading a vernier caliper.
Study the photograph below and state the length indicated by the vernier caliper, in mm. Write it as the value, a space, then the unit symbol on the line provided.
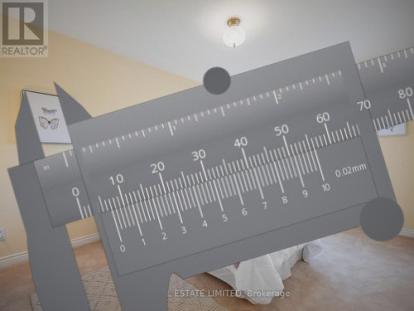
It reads 7.0 mm
